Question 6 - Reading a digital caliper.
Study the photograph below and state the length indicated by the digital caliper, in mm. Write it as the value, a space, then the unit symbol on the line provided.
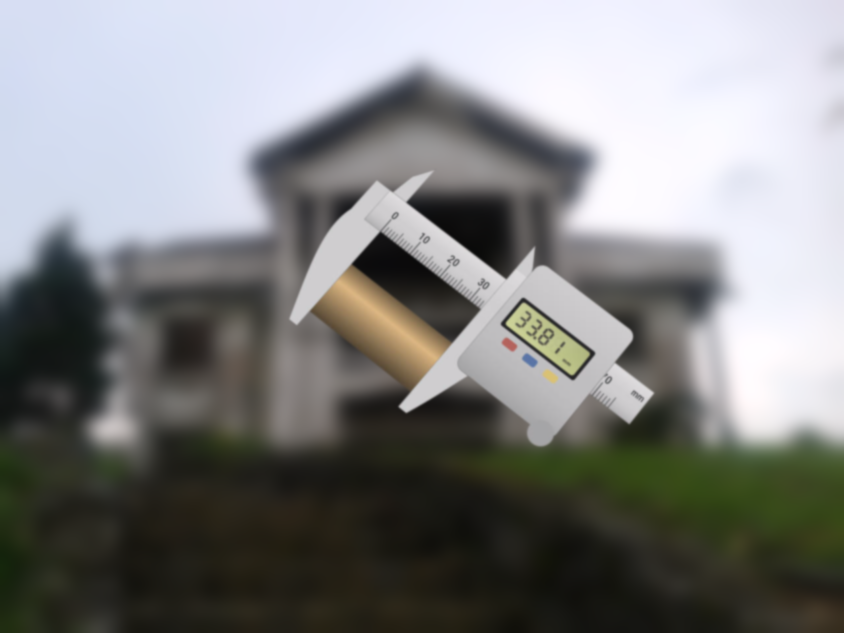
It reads 33.81 mm
